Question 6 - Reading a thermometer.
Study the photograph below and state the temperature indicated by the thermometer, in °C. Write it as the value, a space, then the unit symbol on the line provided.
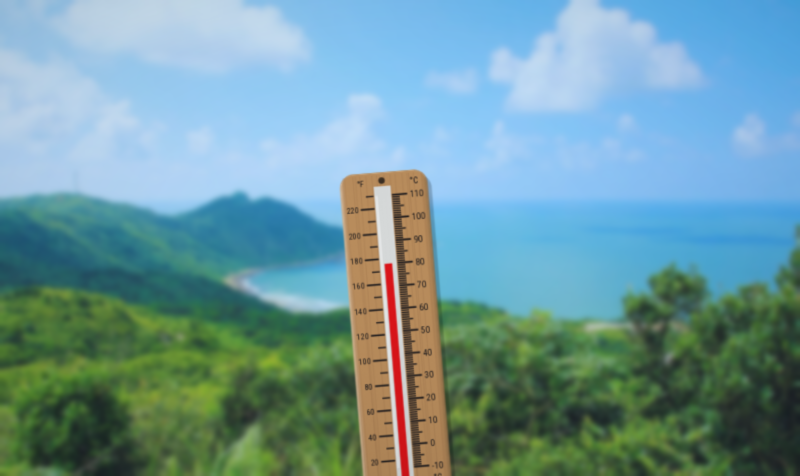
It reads 80 °C
